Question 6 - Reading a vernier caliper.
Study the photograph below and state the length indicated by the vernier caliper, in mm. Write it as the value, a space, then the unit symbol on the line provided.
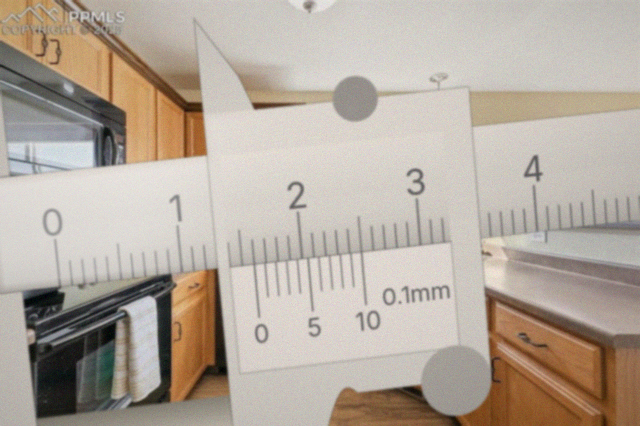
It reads 16.0 mm
